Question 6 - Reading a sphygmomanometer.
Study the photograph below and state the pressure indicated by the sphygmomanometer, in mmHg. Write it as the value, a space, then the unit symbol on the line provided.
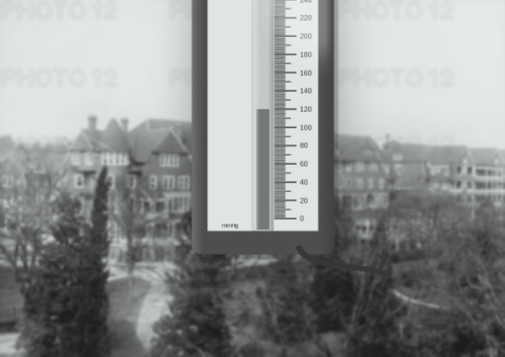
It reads 120 mmHg
